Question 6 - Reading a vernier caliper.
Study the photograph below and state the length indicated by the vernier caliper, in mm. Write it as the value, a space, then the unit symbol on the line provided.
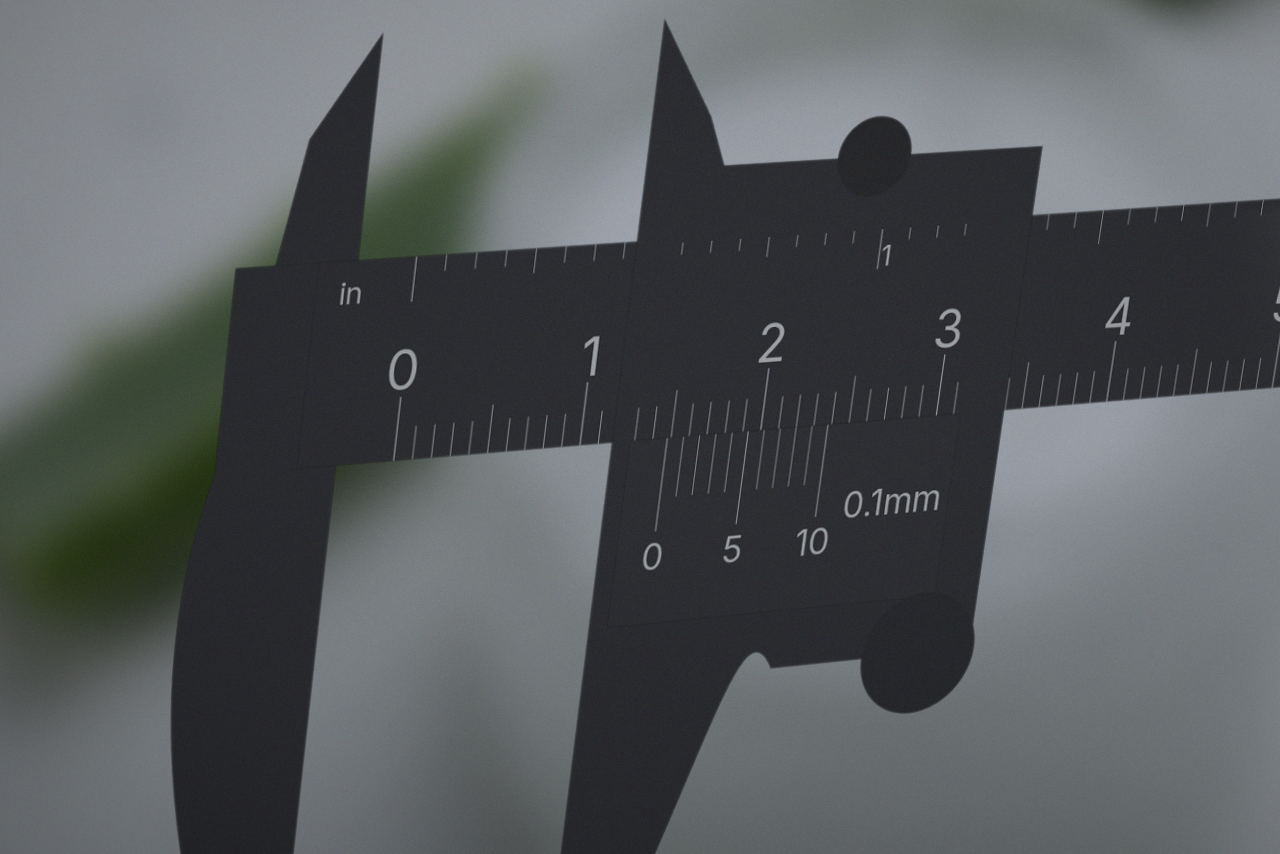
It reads 14.8 mm
